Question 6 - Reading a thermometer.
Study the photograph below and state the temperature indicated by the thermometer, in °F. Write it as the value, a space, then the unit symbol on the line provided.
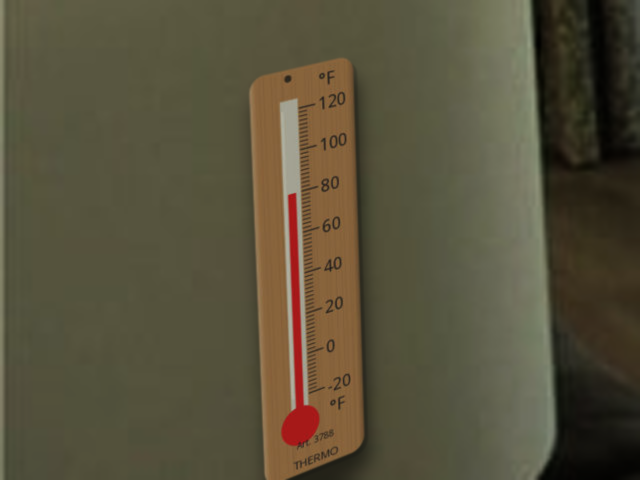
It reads 80 °F
